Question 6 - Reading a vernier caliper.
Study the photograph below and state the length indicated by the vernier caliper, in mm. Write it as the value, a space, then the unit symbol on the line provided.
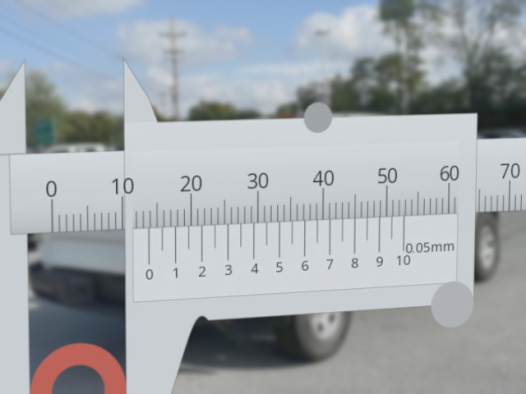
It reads 13.8 mm
